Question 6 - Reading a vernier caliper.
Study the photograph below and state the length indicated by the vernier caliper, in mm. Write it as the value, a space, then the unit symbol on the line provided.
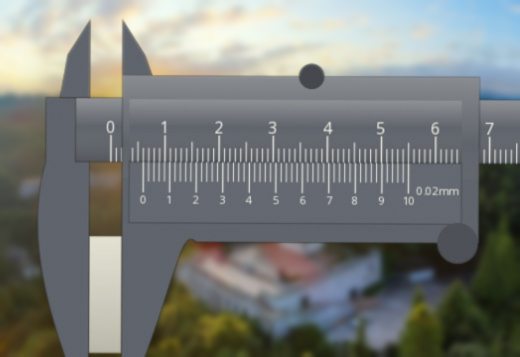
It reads 6.0 mm
